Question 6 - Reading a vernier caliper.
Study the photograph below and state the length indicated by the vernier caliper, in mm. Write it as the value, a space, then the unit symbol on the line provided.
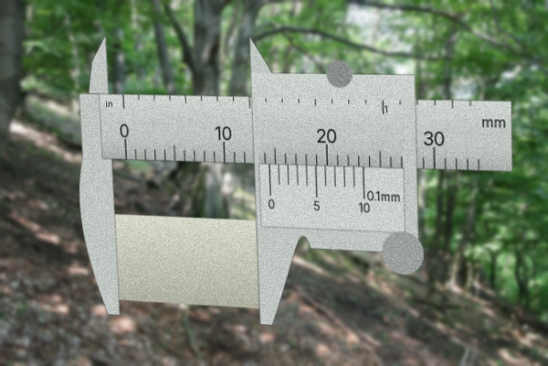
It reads 14.4 mm
